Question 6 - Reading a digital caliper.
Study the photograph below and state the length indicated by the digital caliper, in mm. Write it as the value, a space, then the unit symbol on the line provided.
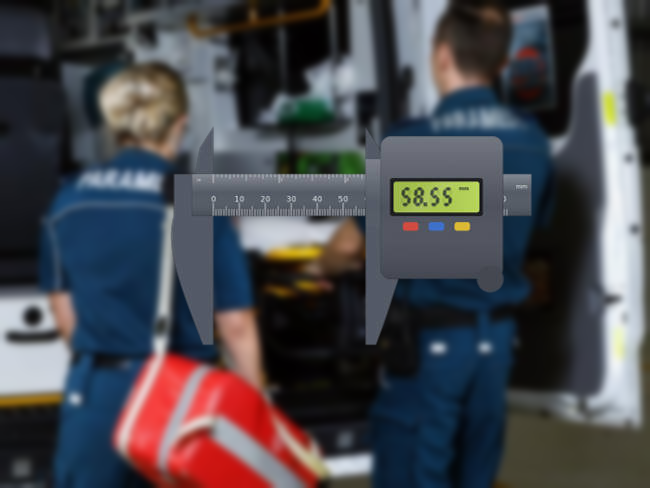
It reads 58.55 mm
